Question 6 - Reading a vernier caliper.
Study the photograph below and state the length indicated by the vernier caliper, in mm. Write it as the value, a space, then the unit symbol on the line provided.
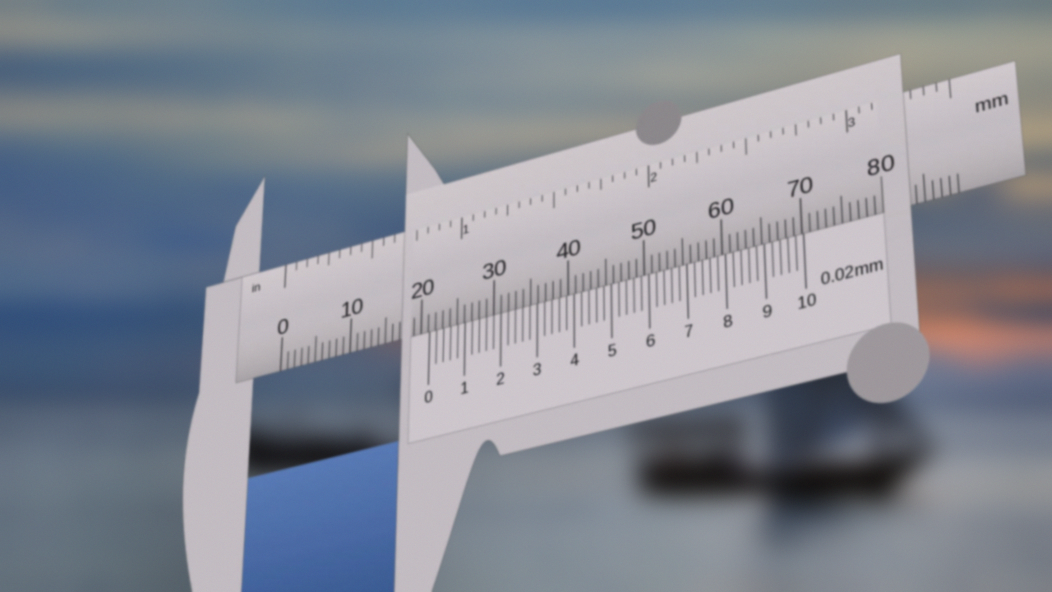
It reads 21.2 mm
